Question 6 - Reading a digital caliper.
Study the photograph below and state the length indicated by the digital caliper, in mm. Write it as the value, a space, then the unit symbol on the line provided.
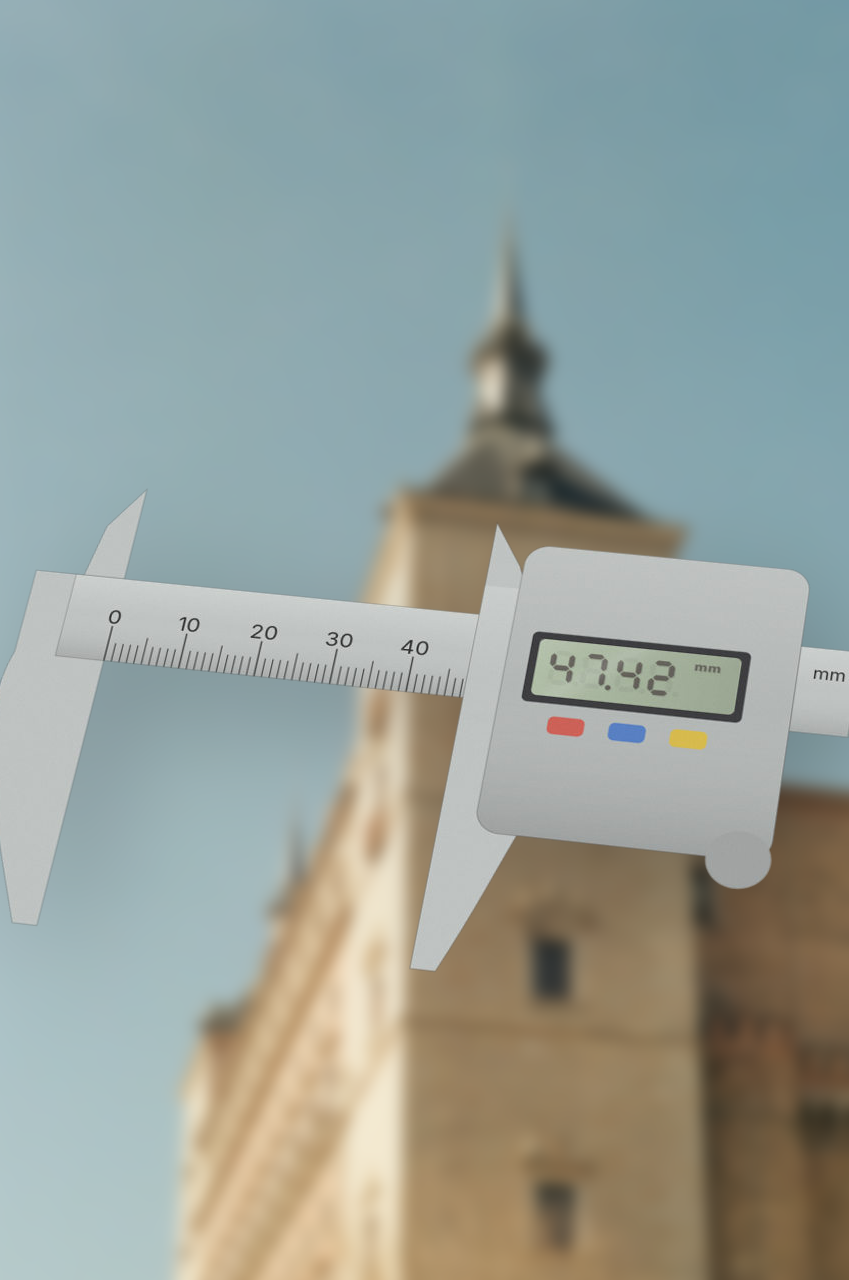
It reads 47.42 mm
